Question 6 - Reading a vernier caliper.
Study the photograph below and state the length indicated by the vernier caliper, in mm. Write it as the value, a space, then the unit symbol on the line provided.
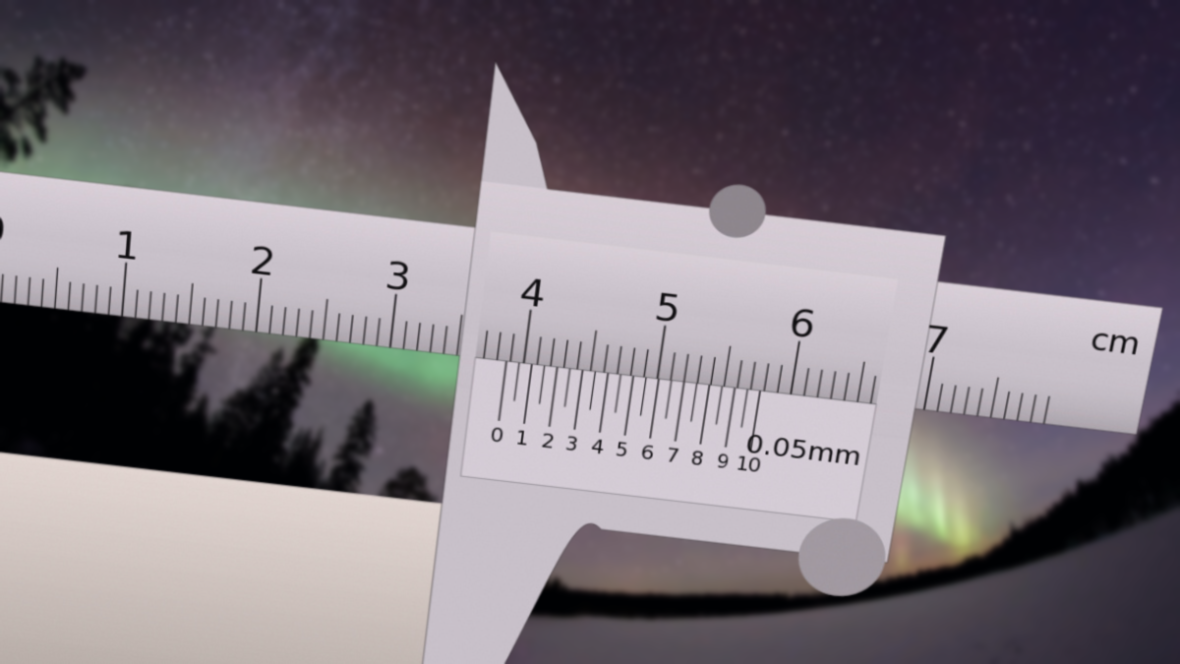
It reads 38.7 mm
